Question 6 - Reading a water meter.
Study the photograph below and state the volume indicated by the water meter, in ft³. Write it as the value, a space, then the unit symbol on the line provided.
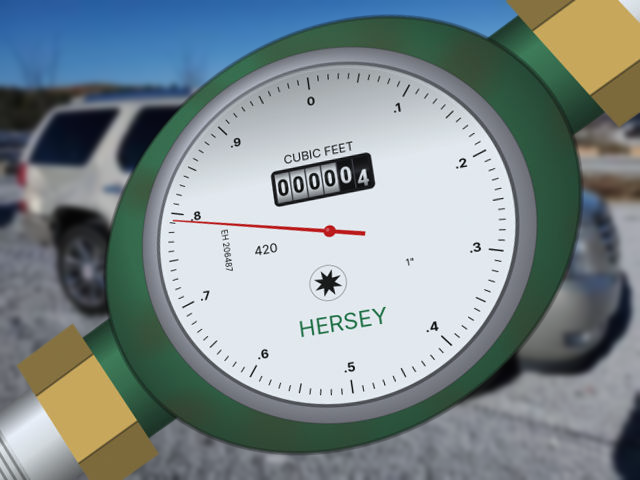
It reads 3.79 ft³
